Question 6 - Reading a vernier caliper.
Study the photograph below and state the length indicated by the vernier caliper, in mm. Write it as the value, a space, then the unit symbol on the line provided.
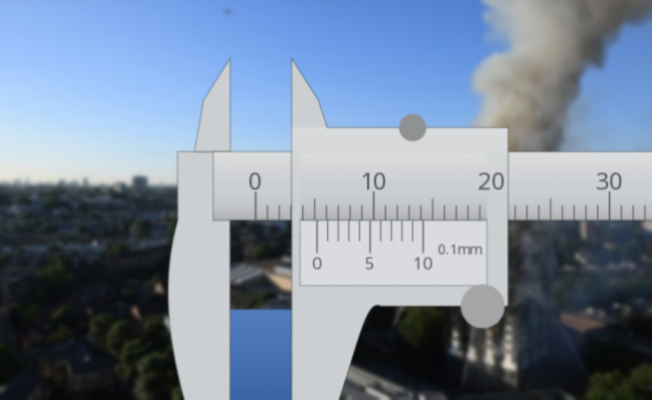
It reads 5.2 mm
